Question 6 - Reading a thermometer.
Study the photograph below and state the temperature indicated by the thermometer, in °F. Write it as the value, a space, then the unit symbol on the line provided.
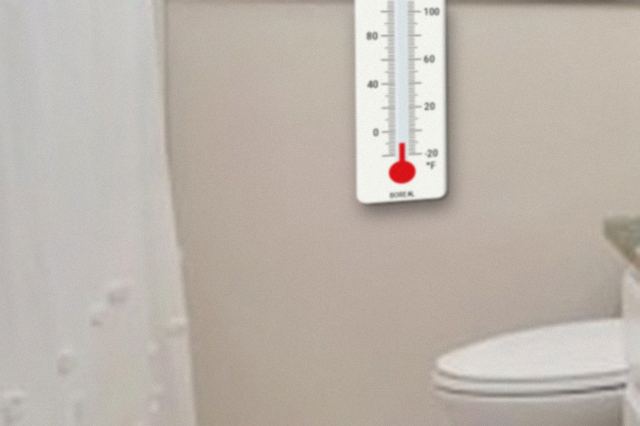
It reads -10 °F
